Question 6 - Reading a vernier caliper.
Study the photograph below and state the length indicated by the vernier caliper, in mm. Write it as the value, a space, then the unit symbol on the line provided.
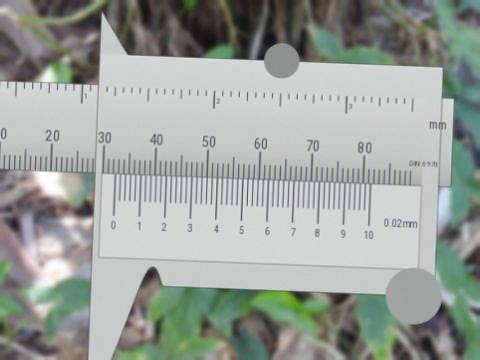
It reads 32.4 mm
